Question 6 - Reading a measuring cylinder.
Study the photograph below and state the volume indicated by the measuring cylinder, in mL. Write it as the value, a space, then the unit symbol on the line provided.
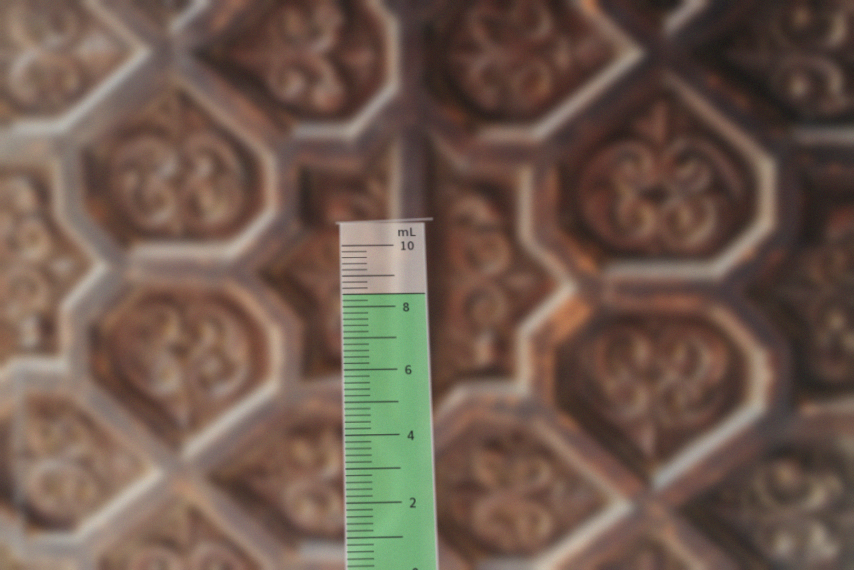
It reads 8.4 mL
